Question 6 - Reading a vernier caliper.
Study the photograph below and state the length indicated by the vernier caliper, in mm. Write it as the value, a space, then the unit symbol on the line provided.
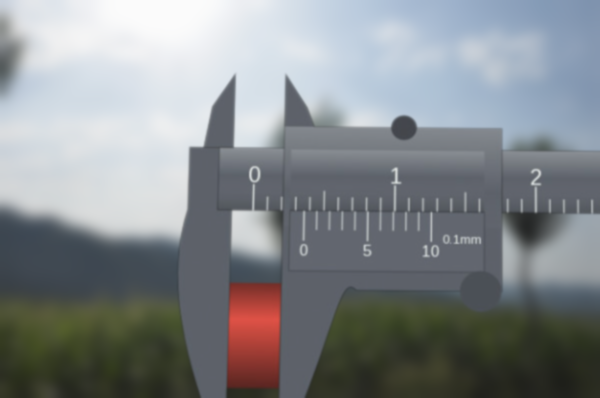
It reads 3.6 mm
